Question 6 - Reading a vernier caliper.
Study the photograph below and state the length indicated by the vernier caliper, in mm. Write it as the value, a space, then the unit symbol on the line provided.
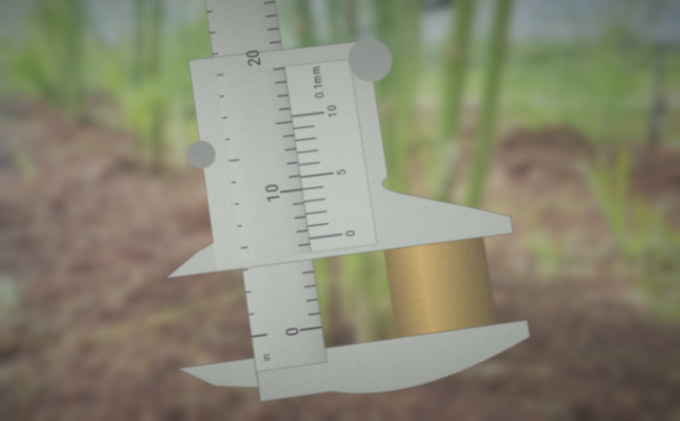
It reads 6.4 mm
